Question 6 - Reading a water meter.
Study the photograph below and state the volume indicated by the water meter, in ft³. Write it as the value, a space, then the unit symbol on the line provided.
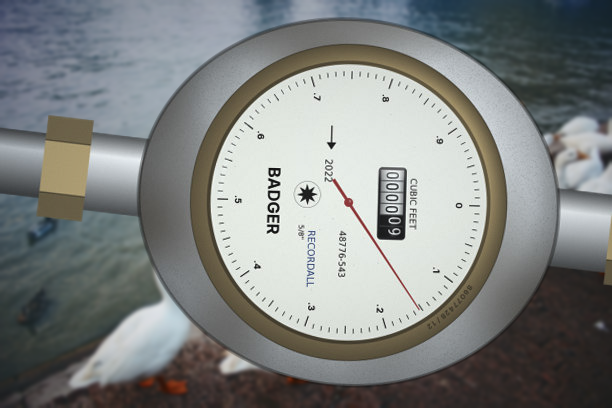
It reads 9.15 ft³
